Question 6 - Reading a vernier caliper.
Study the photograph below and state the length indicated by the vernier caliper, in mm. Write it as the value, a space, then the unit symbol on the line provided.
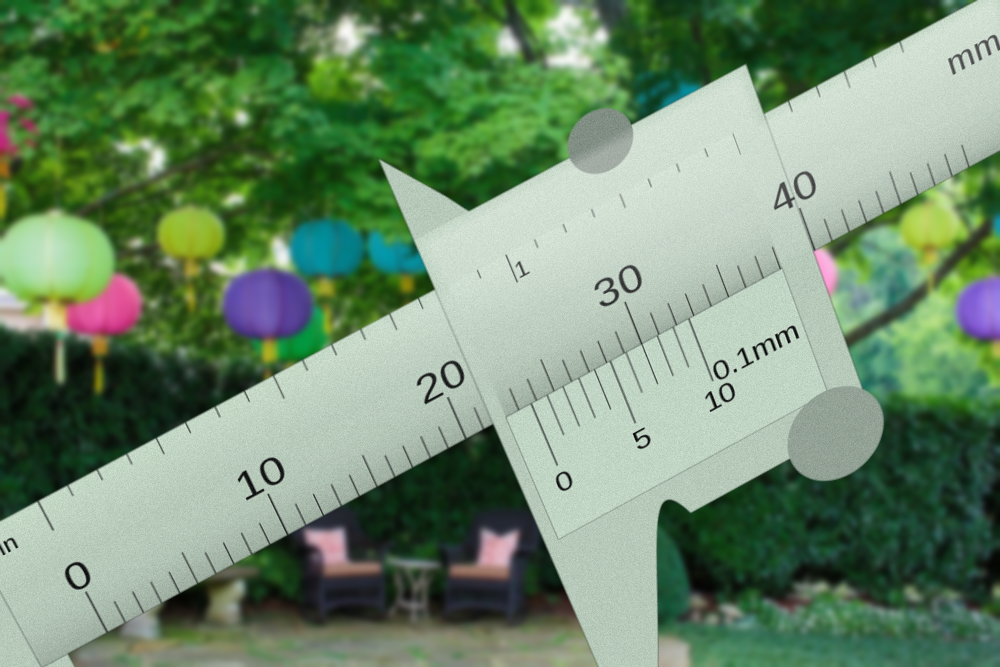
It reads 23.7 mm
